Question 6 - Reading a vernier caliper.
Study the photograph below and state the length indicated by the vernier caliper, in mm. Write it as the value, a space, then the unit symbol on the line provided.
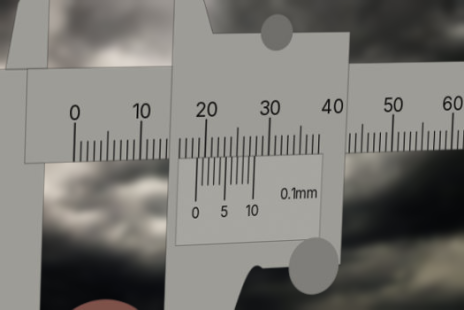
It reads 18.8 mm
